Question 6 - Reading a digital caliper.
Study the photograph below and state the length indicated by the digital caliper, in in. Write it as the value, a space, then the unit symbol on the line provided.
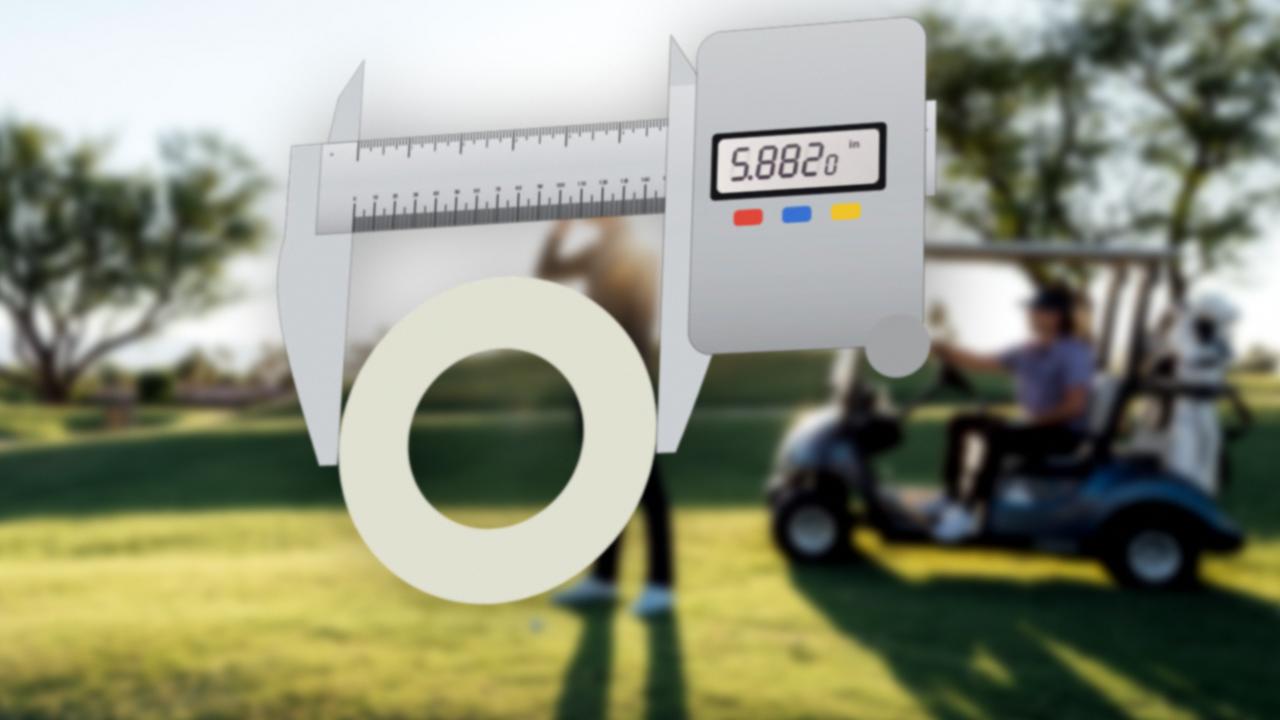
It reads 5.8820 in
